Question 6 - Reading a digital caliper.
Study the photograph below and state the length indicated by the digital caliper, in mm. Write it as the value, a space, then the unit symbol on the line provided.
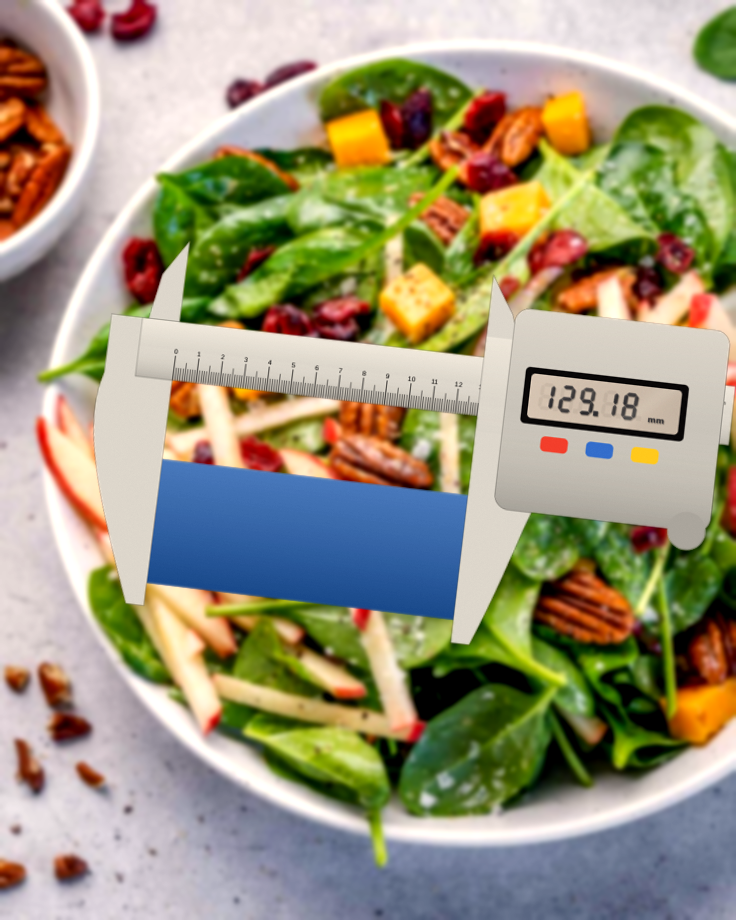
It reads 129.18 mm
